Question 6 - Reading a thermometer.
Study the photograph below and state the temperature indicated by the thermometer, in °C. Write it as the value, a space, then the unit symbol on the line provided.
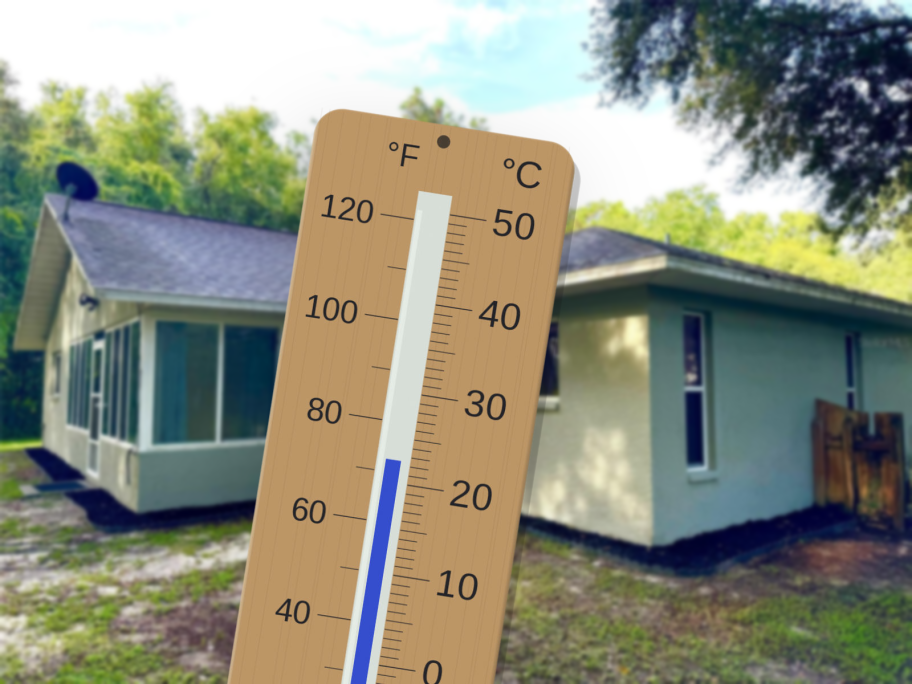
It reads 22.5 °C
